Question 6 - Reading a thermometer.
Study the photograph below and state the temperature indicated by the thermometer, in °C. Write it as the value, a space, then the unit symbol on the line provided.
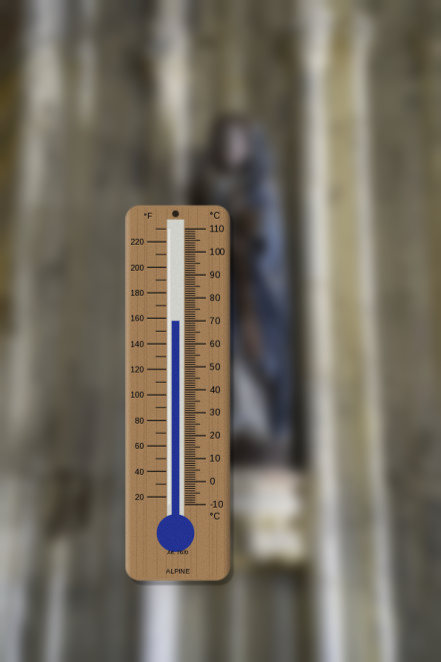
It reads 70 °C
